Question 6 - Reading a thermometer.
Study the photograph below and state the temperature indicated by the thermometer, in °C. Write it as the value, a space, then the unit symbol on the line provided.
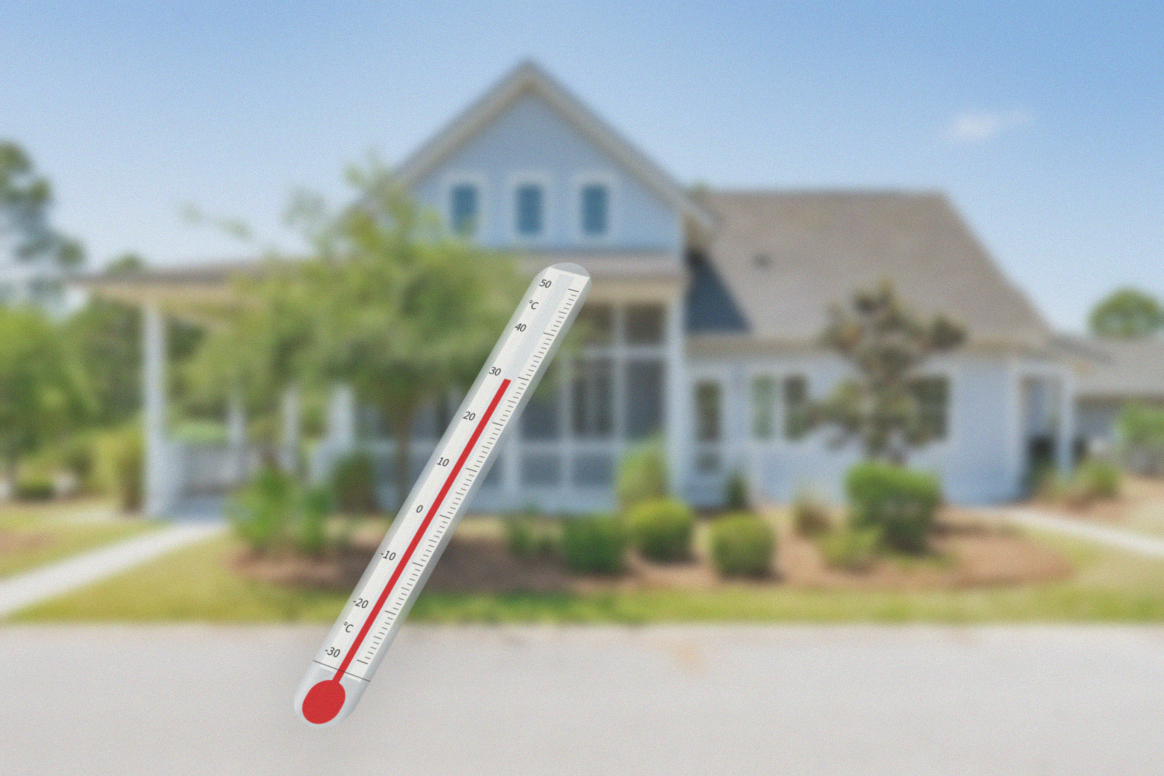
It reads 29 °C
